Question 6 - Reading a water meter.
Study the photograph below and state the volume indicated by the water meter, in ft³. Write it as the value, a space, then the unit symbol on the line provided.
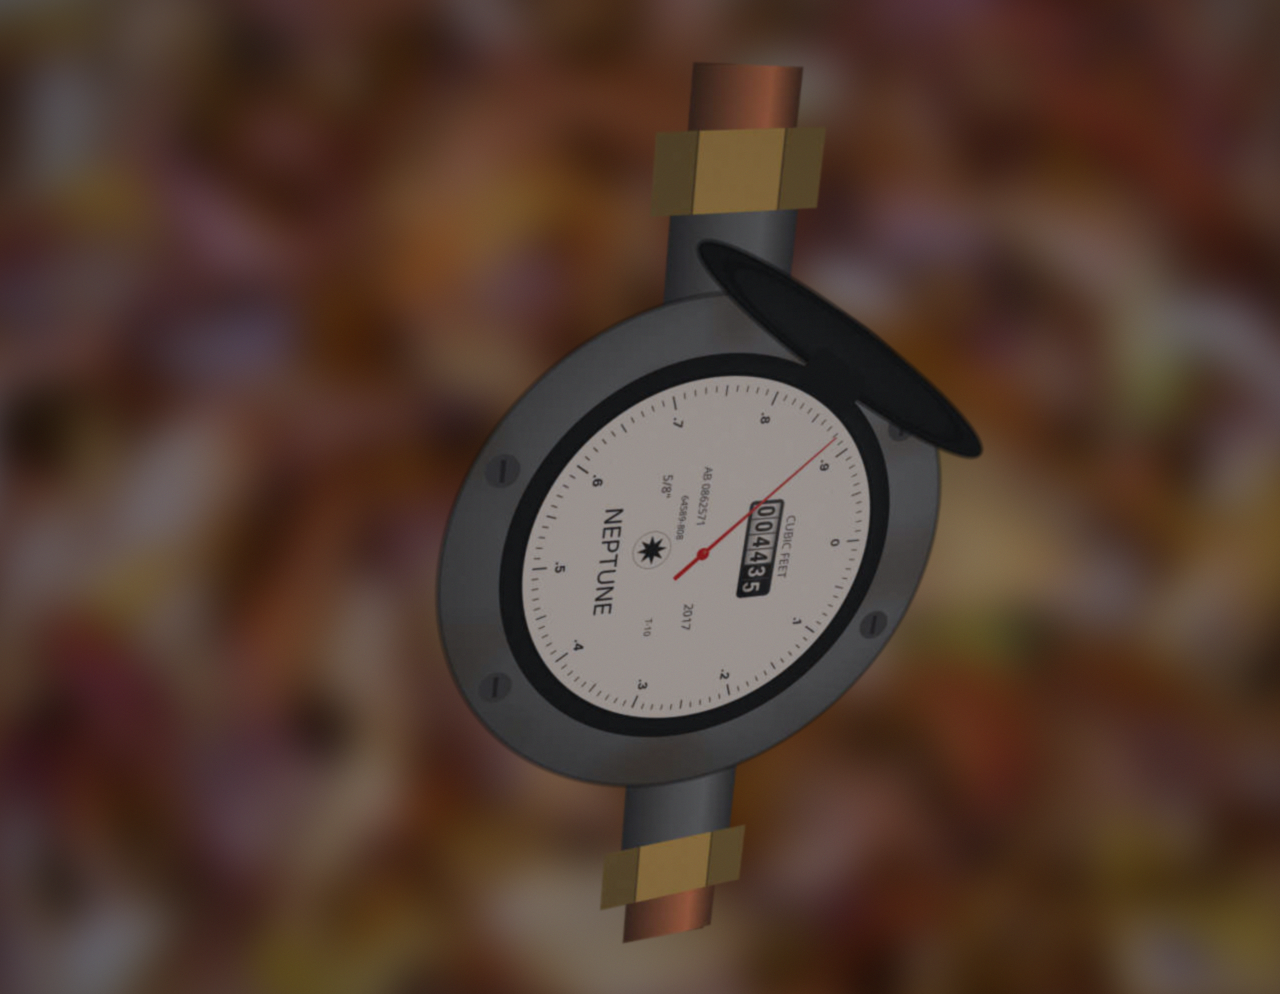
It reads 4434.88 ft³
